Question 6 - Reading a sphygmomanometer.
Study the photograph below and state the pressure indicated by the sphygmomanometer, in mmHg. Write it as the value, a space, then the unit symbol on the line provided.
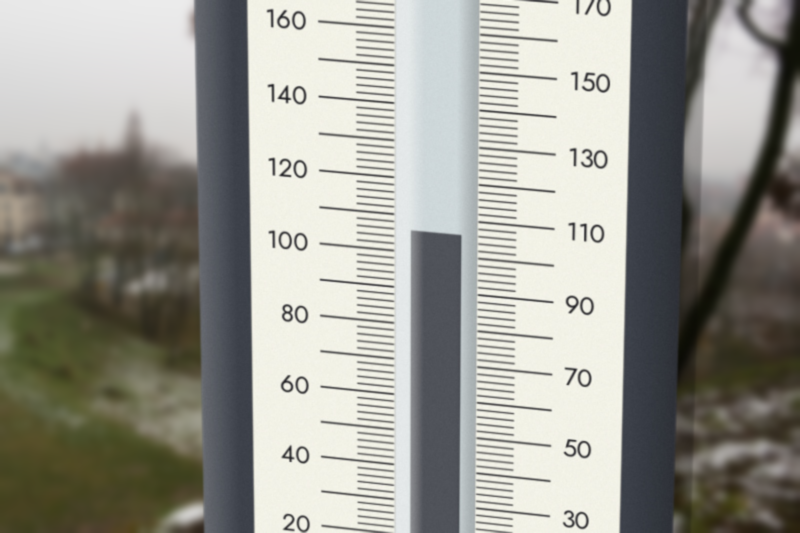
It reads 106 mmHg
